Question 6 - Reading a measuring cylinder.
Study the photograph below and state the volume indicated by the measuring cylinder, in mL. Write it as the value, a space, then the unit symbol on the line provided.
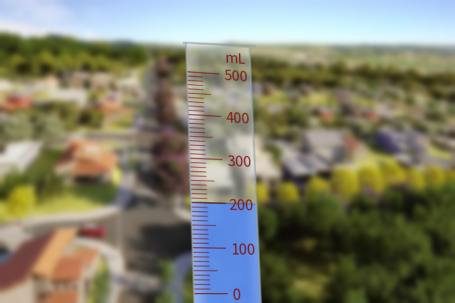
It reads 200 mL
